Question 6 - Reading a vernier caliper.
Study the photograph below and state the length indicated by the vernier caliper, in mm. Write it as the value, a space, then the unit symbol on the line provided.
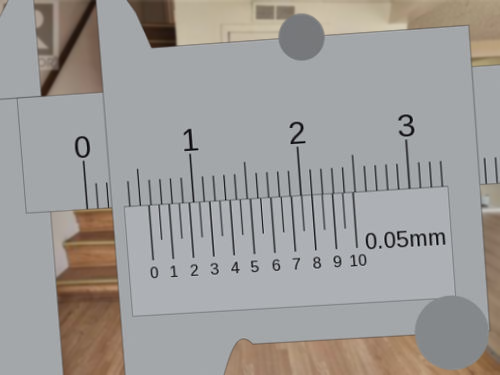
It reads 5.8 mm
